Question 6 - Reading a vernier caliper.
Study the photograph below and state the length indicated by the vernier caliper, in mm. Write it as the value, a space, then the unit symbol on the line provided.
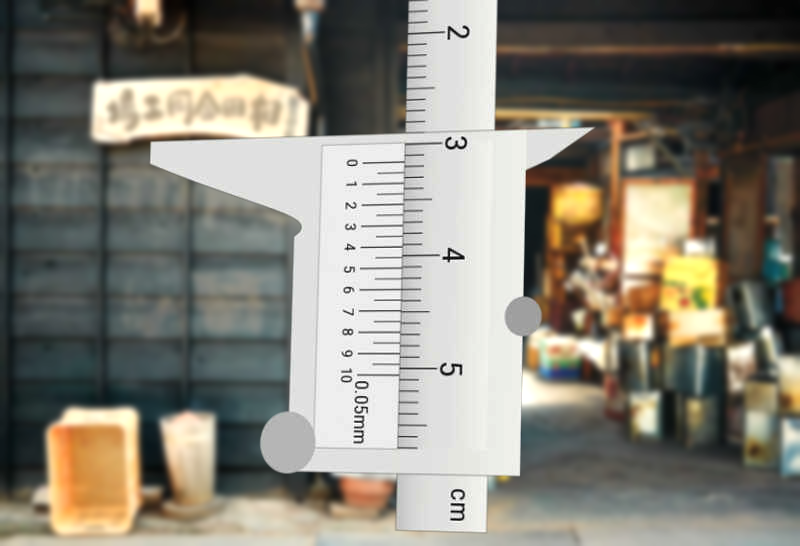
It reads 31.6 mm
